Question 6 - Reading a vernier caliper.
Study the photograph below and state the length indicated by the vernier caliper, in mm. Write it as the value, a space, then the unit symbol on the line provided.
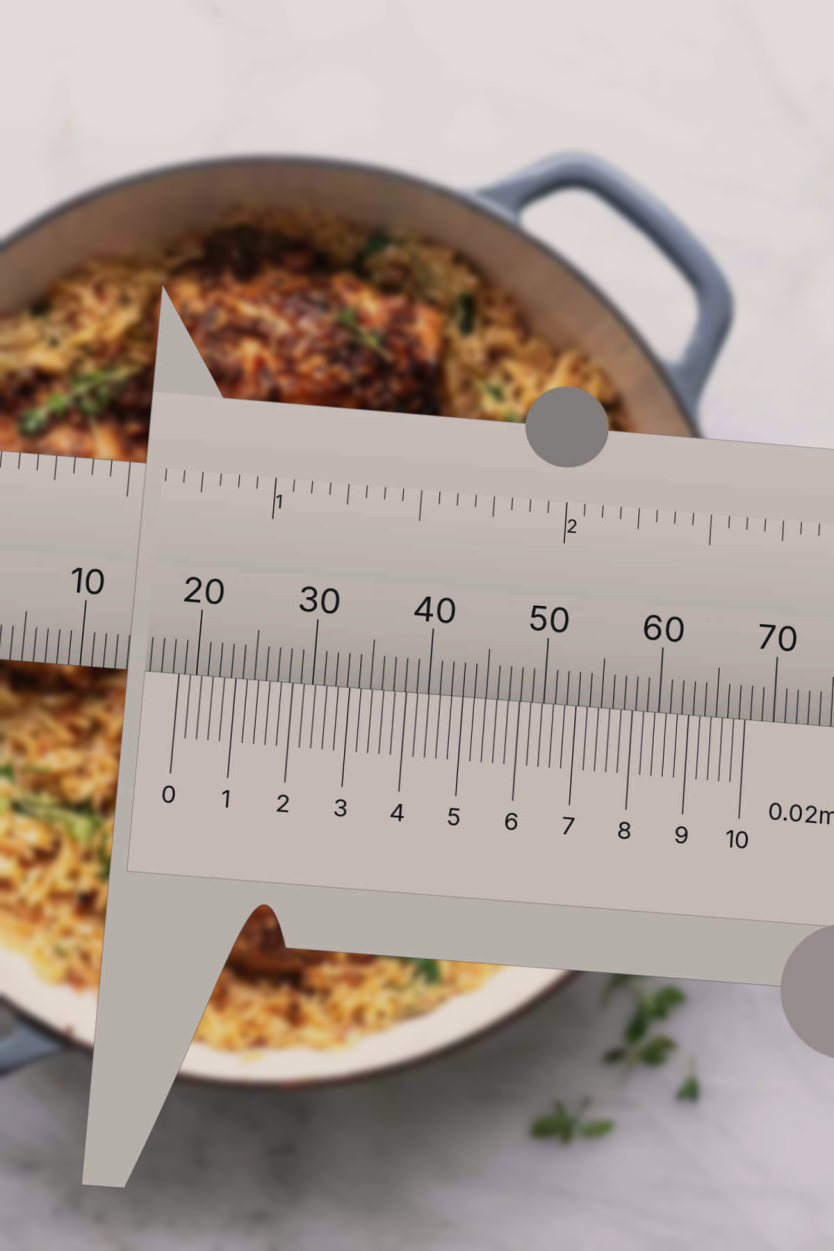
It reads 18.5 mm
